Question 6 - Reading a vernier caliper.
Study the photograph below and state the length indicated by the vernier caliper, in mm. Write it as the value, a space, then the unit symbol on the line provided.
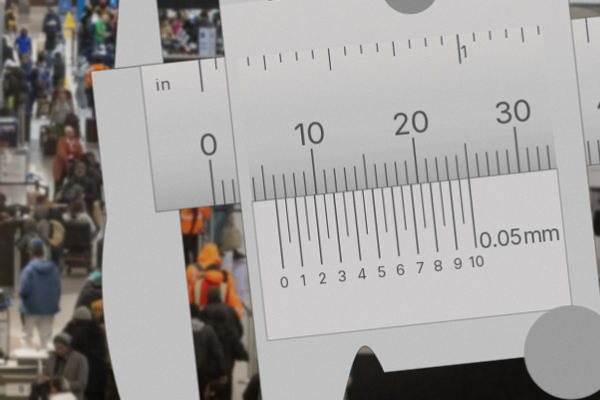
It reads 6.0 mm
